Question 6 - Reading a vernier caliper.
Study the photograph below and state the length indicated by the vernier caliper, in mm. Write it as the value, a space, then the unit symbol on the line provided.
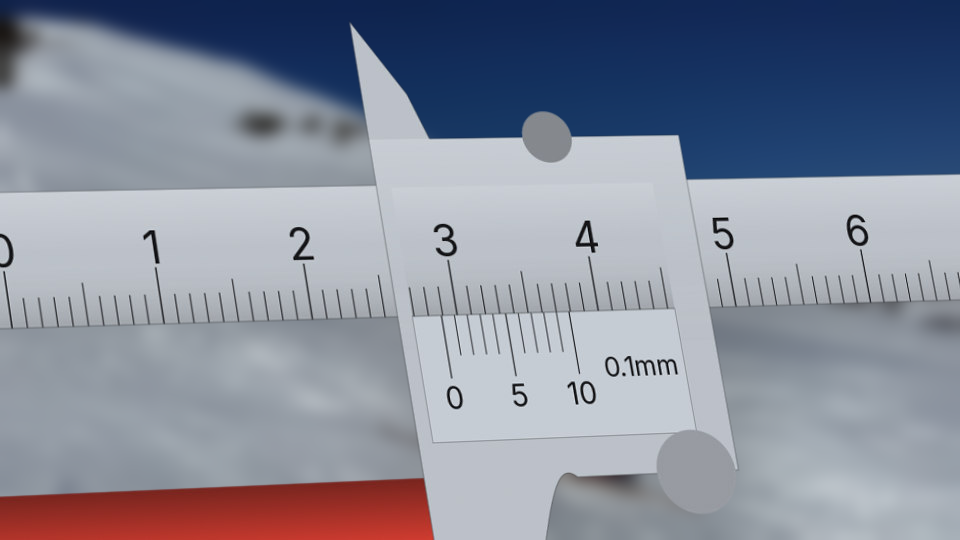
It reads 28.9 mm
